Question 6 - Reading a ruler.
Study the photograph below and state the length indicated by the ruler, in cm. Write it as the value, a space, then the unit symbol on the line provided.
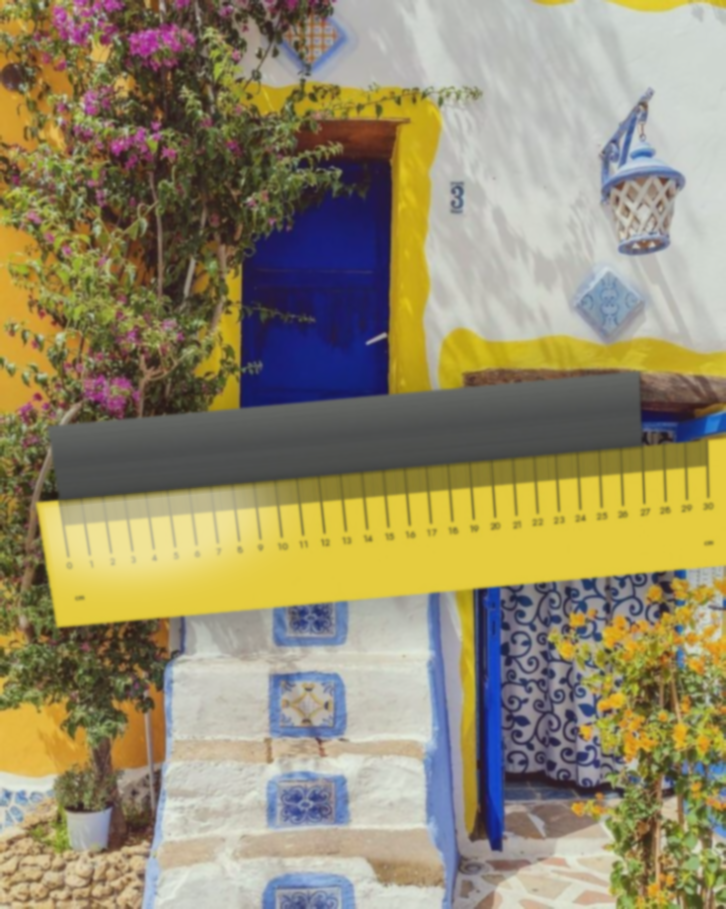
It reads 27 cm
